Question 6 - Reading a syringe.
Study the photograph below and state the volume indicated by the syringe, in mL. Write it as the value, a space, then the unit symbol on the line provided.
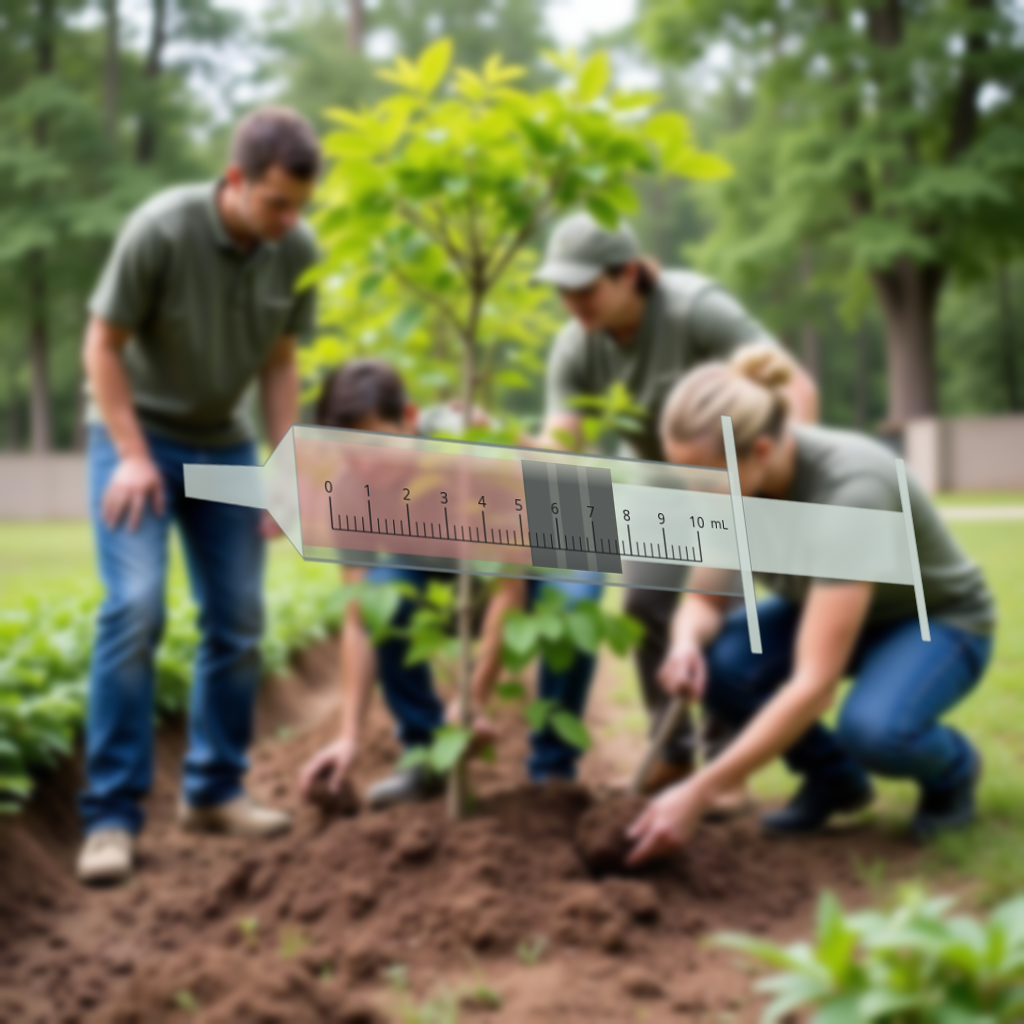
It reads 5.2 mL
